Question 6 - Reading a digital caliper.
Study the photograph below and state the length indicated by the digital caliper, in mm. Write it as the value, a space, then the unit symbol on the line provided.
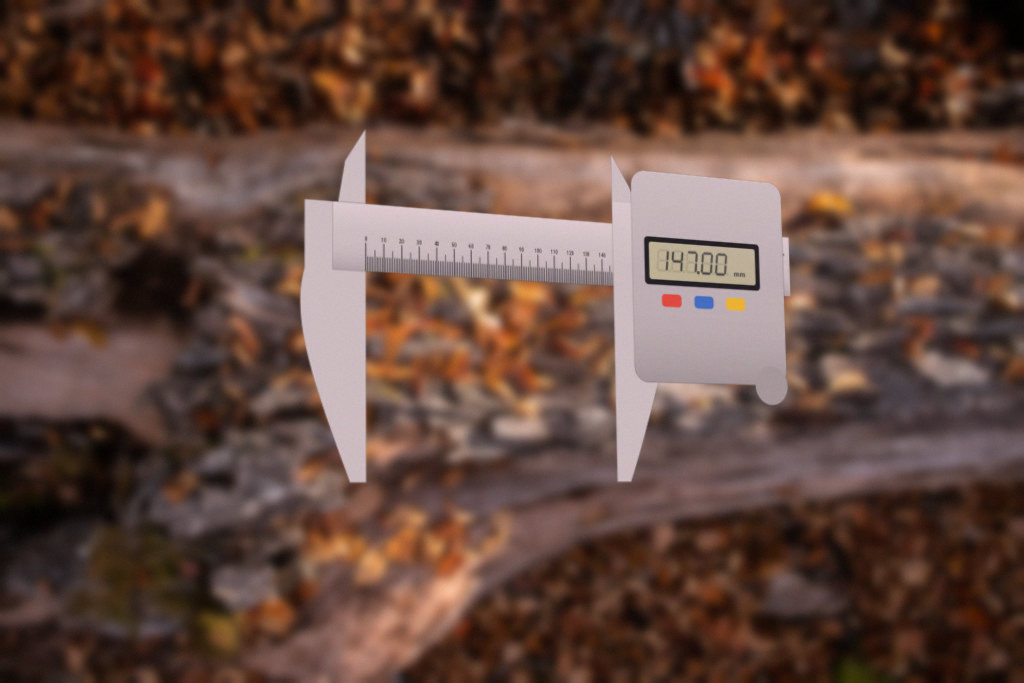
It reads 147.00 mm
